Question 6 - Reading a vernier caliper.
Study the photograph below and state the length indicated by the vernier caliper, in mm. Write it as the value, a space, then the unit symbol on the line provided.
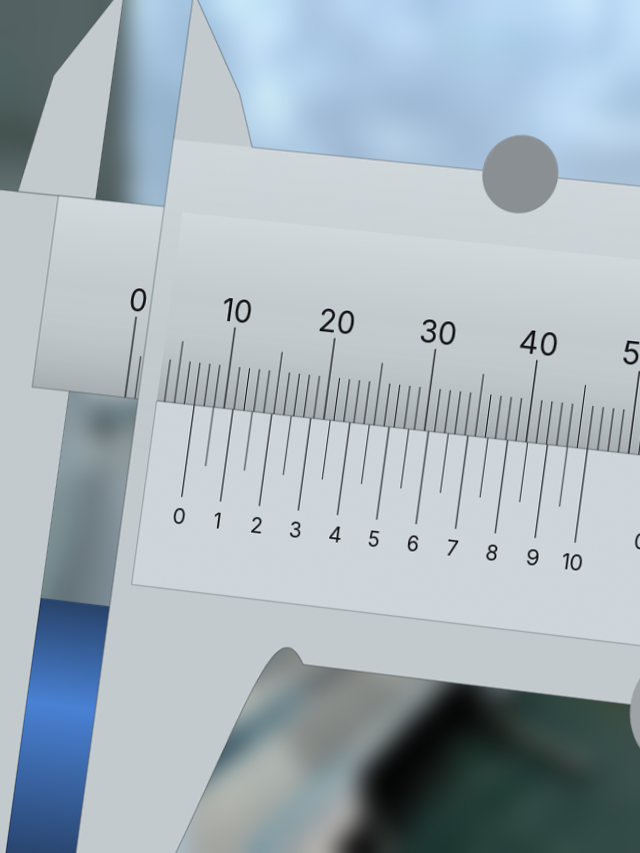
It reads 7.0 mm
